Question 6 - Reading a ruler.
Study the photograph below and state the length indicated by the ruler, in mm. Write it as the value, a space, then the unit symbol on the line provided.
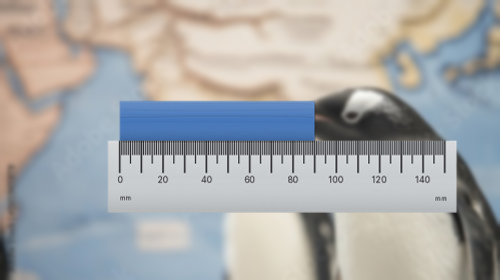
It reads 90 mm
